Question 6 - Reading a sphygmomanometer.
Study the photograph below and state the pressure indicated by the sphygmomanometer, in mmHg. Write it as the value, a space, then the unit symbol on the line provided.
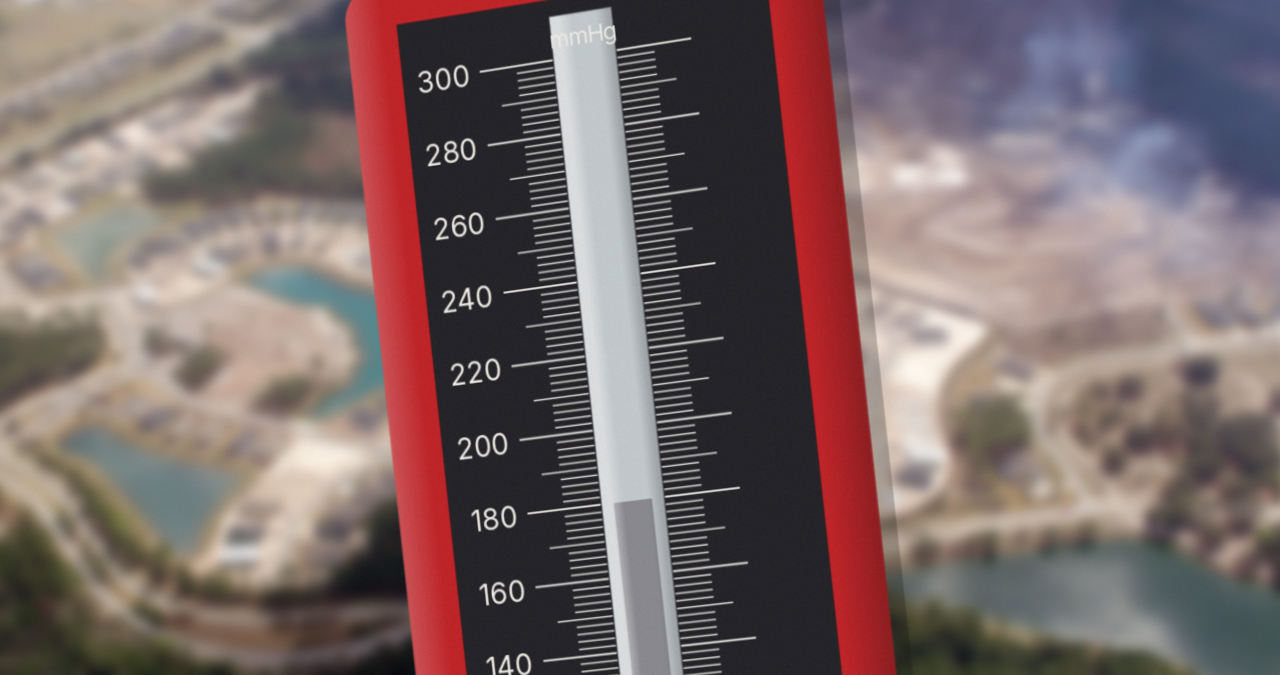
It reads 180 mmHg
